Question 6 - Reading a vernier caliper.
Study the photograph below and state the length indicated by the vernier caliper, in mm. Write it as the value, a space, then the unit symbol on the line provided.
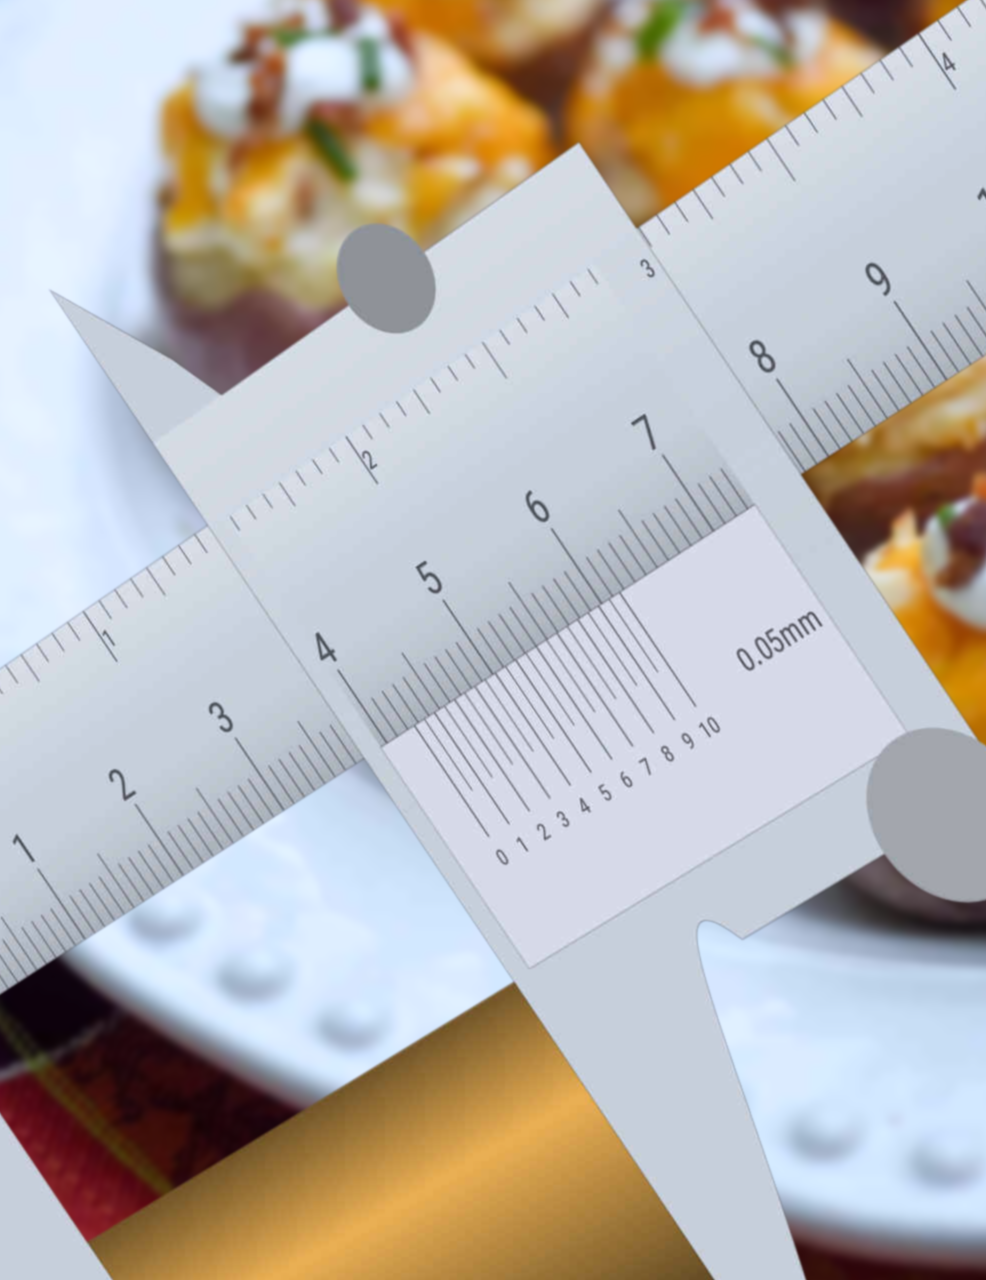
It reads 42.6 mm
